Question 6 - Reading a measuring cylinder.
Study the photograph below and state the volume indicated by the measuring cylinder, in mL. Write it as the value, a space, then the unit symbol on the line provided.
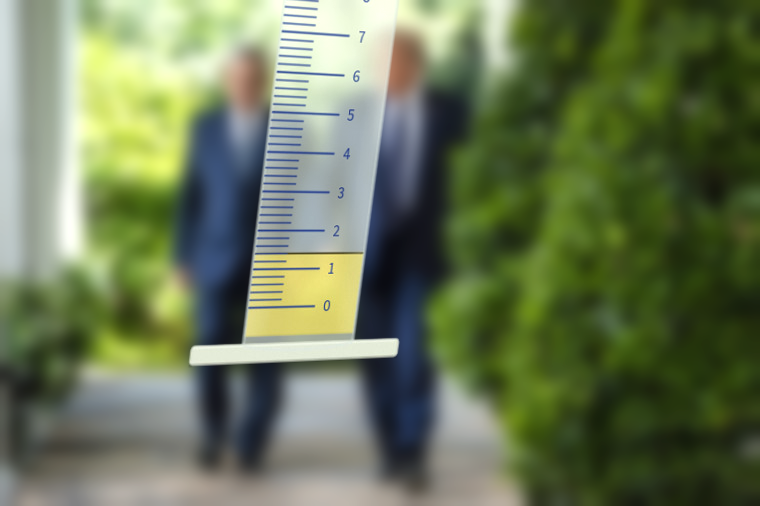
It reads 1.4 mL
